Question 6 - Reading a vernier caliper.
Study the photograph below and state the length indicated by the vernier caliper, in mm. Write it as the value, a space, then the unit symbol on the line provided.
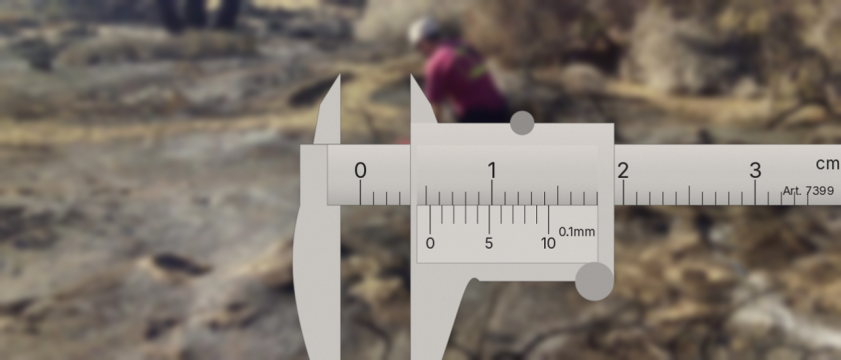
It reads 5.3 mm
